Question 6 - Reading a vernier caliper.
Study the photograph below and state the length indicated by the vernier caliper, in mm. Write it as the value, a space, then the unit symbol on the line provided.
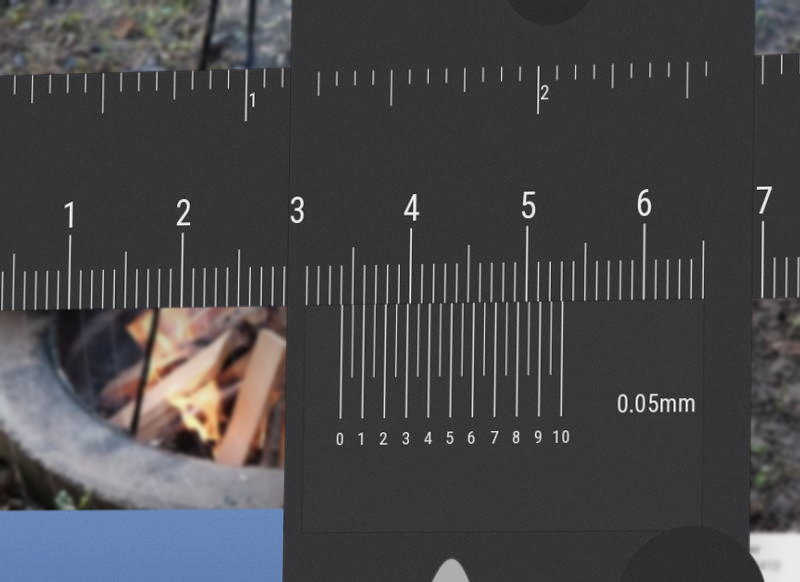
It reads 34.1 mm
